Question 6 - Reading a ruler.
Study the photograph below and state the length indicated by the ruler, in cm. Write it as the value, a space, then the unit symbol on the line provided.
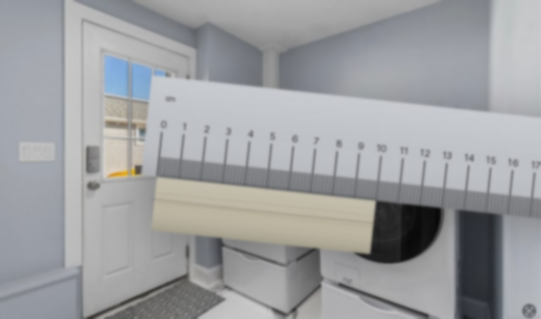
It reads 10 cm
